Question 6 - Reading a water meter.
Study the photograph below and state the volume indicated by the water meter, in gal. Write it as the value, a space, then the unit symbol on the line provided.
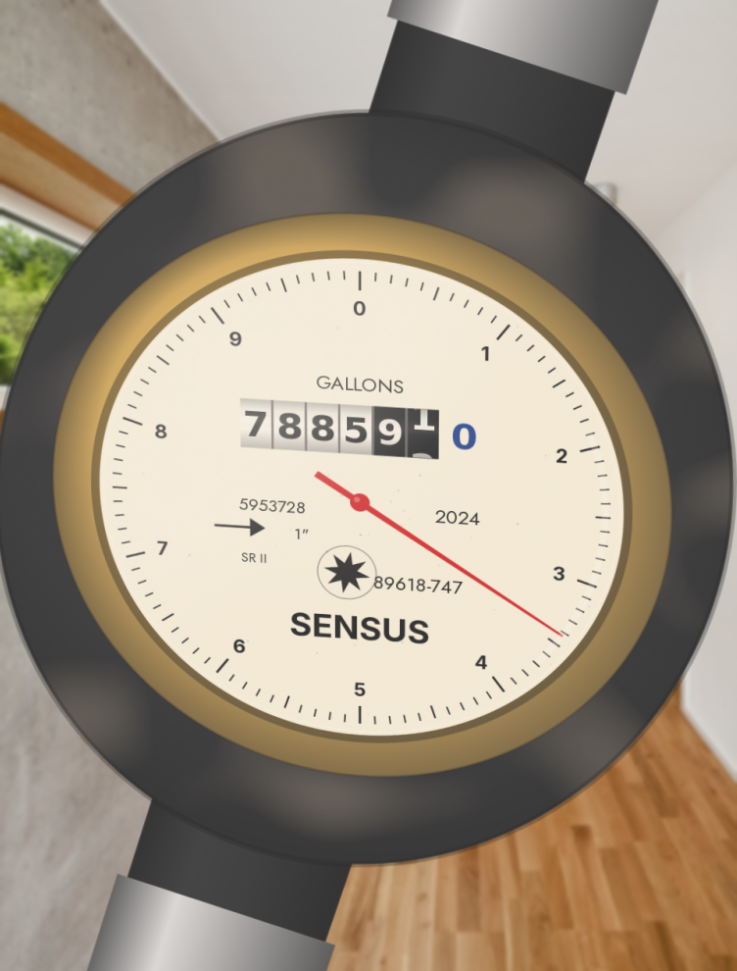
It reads 7885913.4 gal
